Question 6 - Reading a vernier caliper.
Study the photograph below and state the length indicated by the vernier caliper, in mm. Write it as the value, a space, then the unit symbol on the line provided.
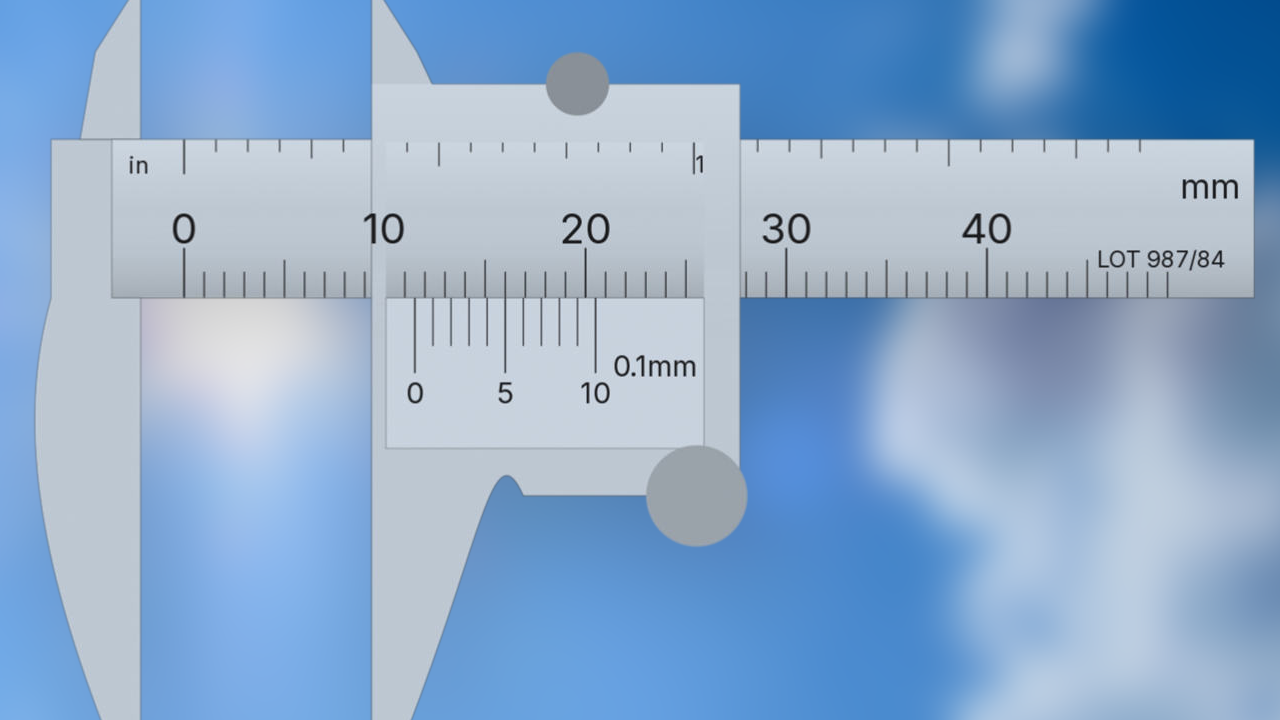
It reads 11.5 mm
